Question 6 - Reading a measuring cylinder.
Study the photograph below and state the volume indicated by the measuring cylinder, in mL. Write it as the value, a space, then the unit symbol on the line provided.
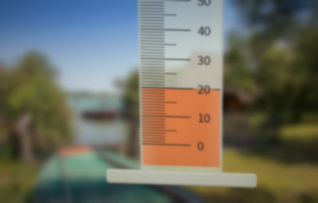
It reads 20 mL
